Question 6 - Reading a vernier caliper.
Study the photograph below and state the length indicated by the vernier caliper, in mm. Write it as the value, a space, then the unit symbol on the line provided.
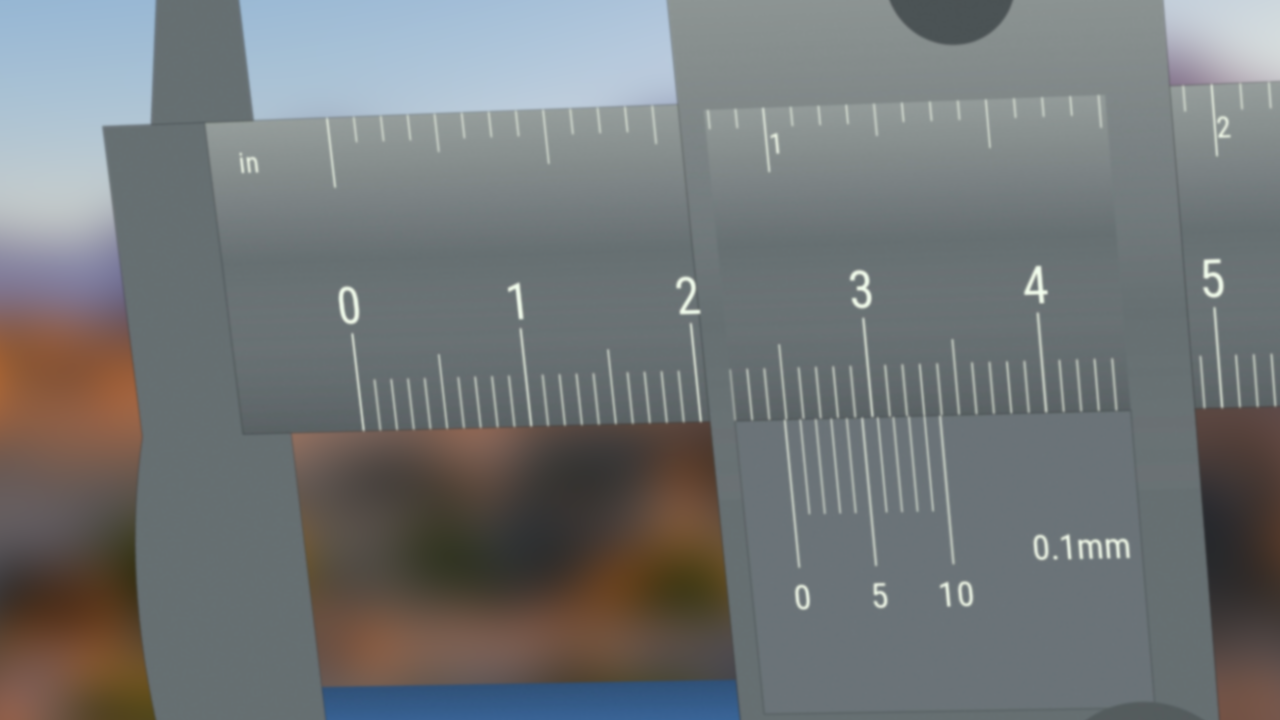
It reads 24.9 mm
